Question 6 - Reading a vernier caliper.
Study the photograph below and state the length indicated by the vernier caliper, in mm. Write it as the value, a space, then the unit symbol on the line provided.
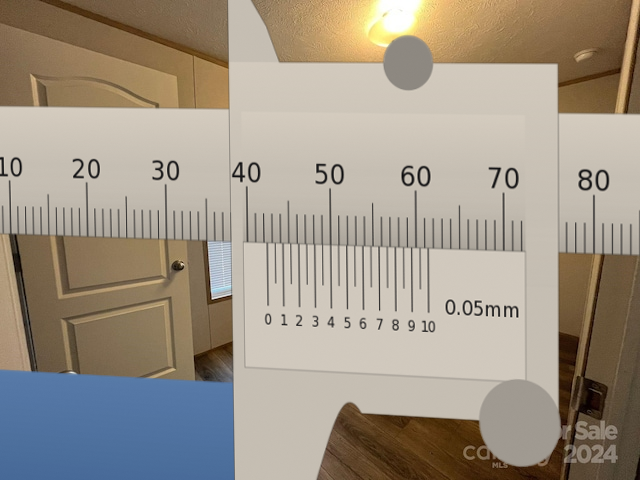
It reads 42.4 mm
